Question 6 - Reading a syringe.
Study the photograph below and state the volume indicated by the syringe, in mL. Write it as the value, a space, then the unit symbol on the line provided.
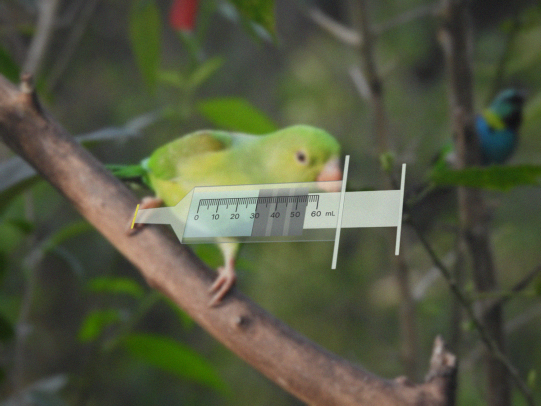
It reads 30 mL
